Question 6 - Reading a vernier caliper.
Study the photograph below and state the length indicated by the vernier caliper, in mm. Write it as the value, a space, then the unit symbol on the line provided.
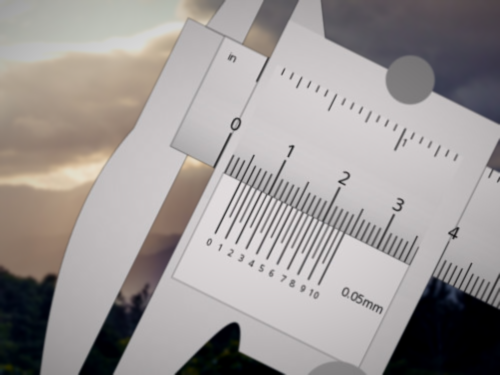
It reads 5.0 mm
